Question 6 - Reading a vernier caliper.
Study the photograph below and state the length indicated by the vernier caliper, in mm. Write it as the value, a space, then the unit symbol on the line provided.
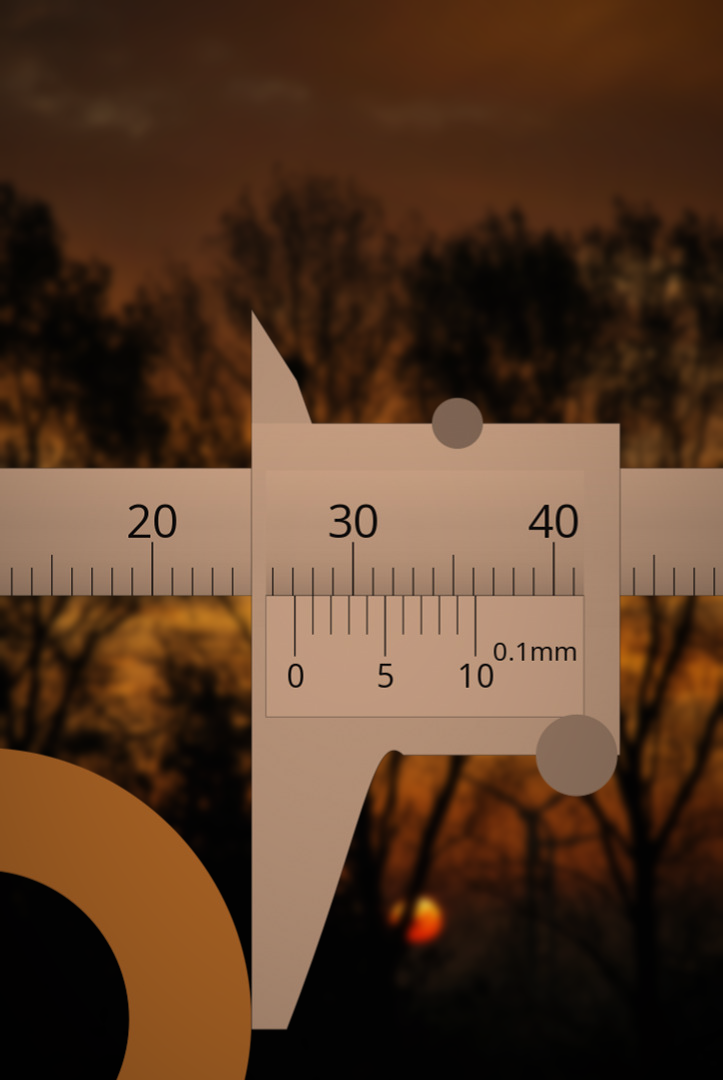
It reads 27.1 mm
